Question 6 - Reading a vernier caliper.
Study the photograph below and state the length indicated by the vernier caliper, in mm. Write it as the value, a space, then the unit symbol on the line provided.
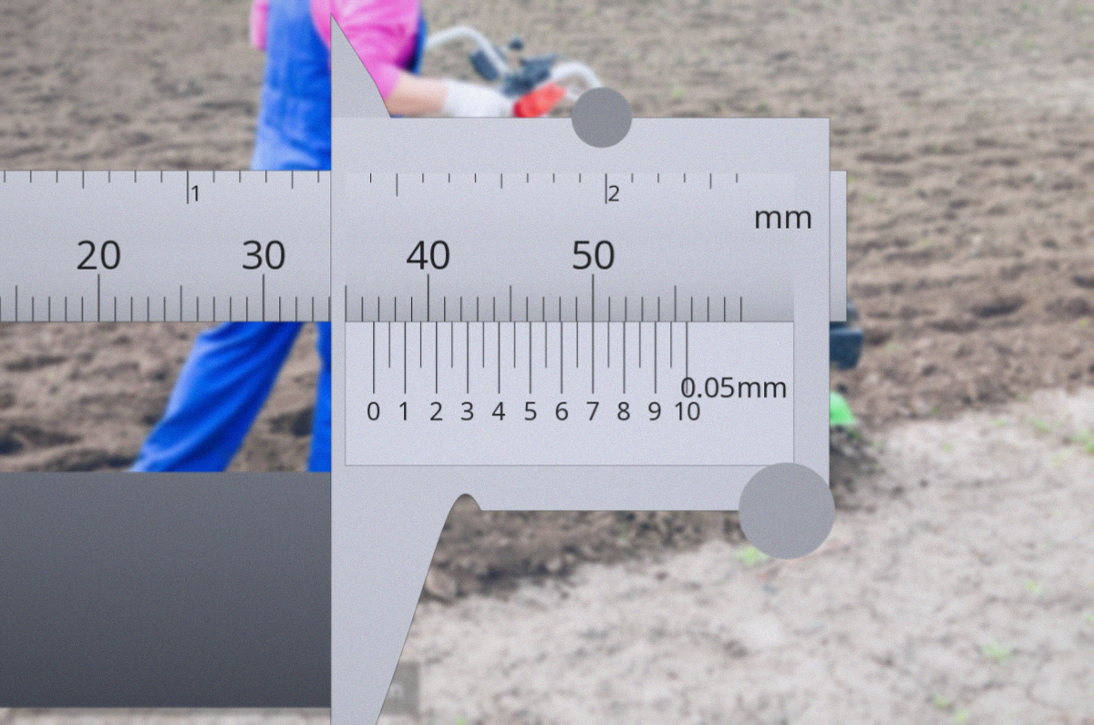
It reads 36.7 mm
